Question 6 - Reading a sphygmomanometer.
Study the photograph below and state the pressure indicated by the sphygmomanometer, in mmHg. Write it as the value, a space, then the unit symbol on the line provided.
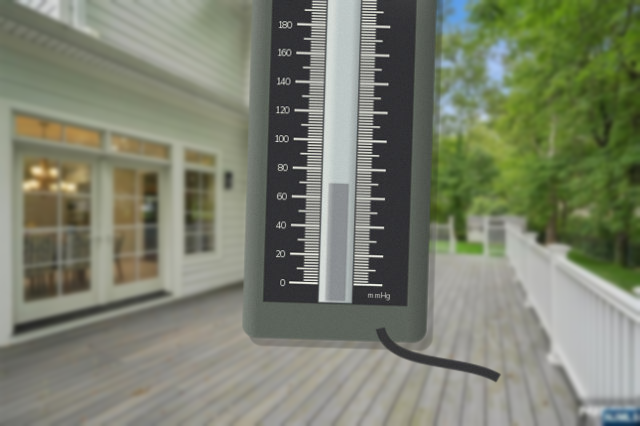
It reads 70 mmHg
